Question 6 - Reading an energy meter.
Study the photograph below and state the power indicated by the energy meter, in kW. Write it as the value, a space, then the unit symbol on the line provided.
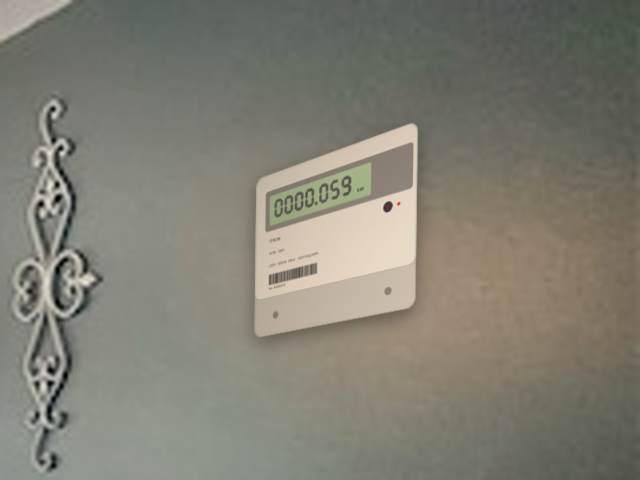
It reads 0.059 kW
